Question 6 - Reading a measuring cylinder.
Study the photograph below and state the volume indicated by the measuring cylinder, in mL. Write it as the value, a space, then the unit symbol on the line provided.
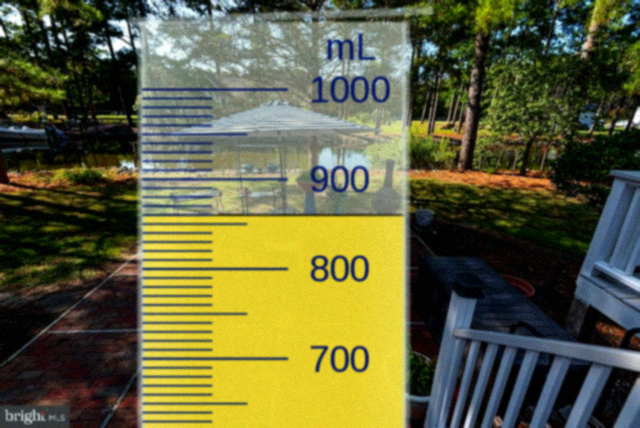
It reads 860 mL
